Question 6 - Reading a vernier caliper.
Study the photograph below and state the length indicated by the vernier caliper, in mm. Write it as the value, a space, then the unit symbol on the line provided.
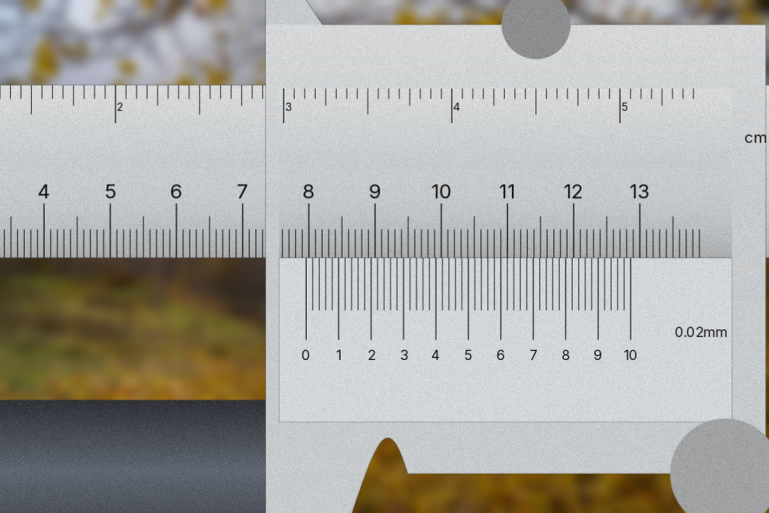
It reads 79.6 mm
